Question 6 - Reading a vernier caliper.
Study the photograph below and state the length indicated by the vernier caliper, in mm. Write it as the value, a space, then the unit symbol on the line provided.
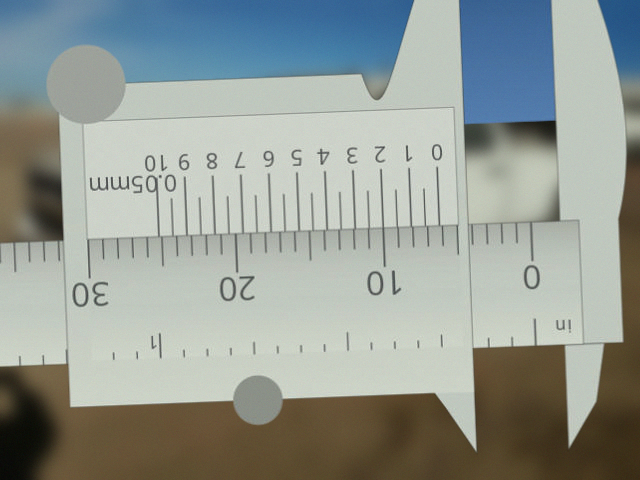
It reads 6.2 mm
